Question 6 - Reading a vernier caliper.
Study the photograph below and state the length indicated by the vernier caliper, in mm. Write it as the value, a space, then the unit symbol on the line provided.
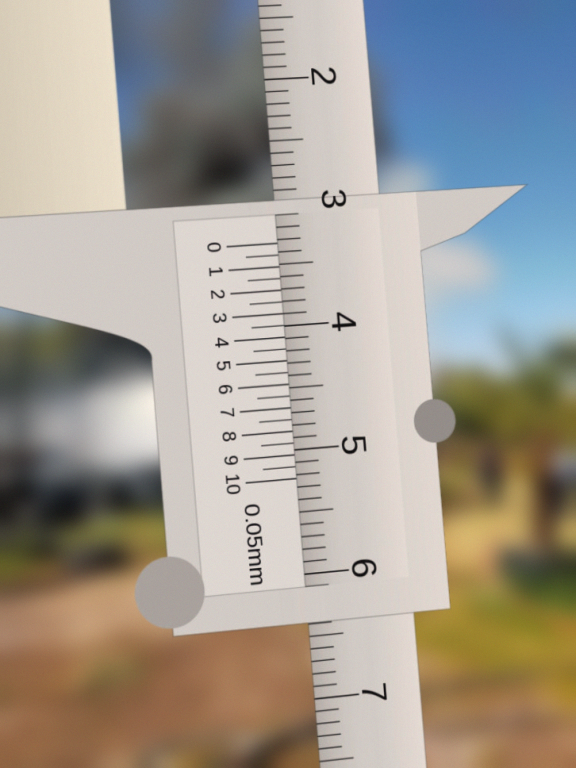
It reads 33.3 mm
